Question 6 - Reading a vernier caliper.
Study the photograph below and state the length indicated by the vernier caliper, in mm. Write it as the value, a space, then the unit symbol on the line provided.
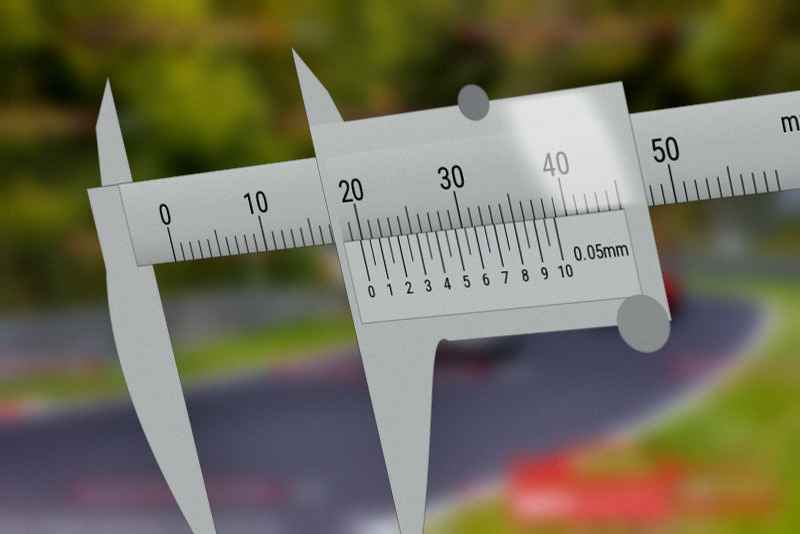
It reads 19.8 mm
